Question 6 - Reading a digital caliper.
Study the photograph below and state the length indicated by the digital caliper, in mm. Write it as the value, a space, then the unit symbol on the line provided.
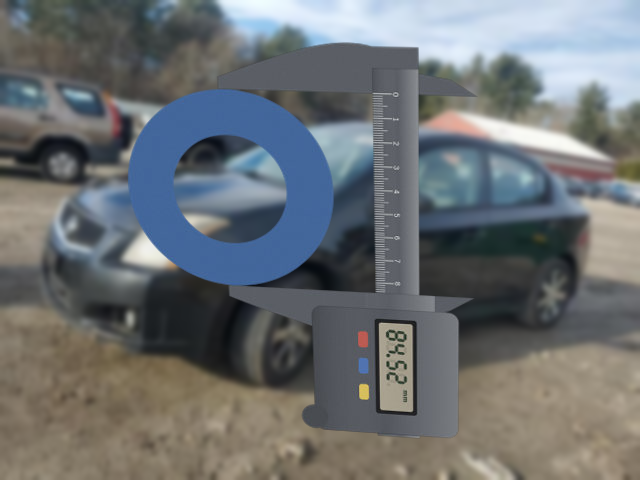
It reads 84.52 mm
